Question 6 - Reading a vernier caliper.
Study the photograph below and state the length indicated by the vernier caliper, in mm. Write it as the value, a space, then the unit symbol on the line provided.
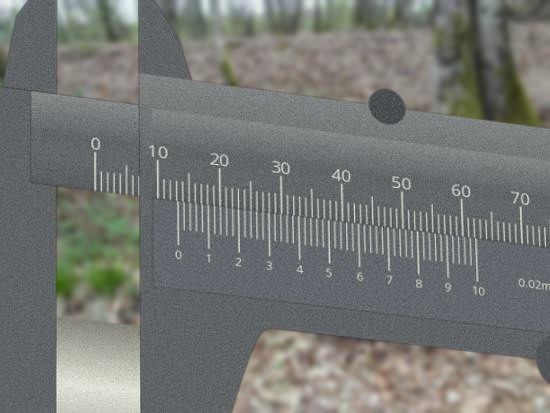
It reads 13.2 mm
